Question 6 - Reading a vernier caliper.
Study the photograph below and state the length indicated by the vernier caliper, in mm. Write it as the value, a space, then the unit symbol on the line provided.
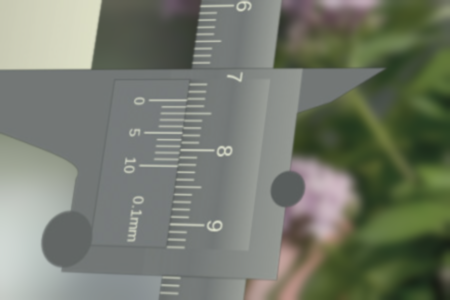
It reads 73.2 mm
